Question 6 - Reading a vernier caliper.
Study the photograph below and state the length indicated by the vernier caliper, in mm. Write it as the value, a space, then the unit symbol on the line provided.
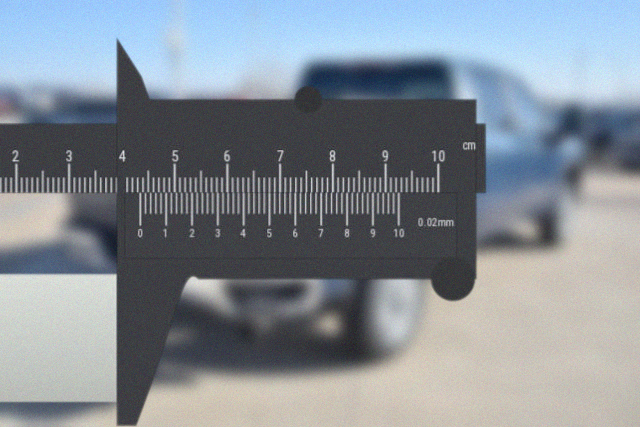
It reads 43.5 mm
